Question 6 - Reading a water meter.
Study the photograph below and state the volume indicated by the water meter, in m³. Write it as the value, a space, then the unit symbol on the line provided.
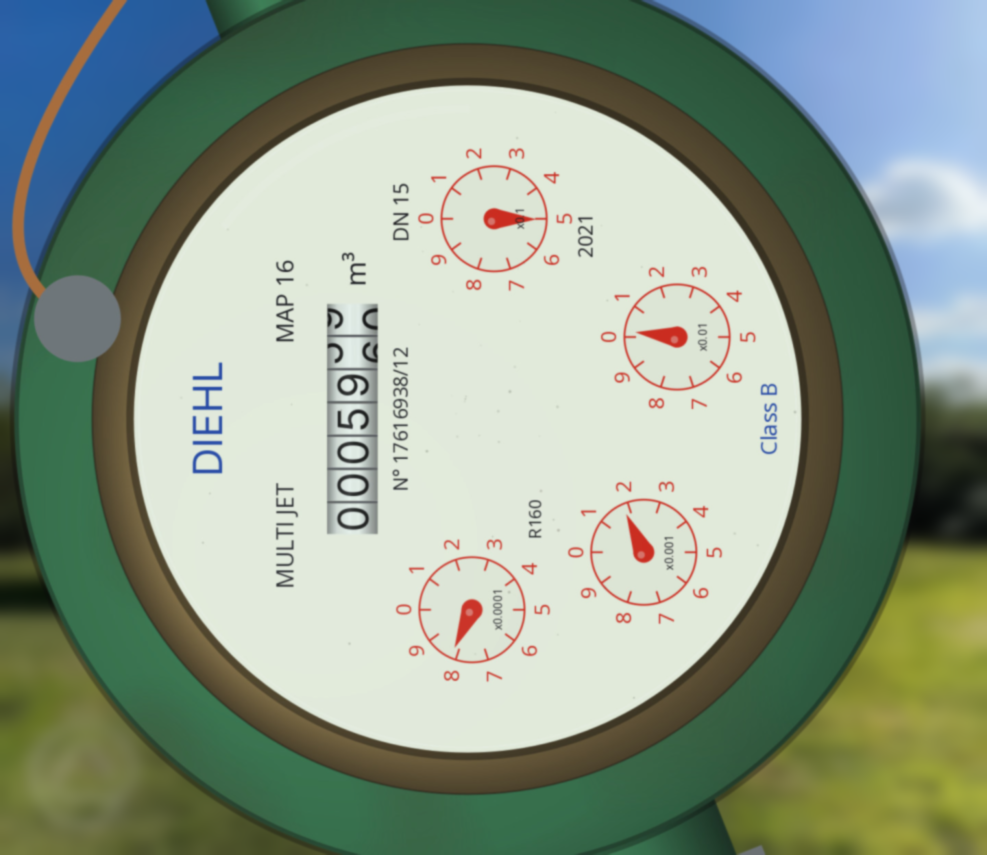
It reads 5959.5018 m³
